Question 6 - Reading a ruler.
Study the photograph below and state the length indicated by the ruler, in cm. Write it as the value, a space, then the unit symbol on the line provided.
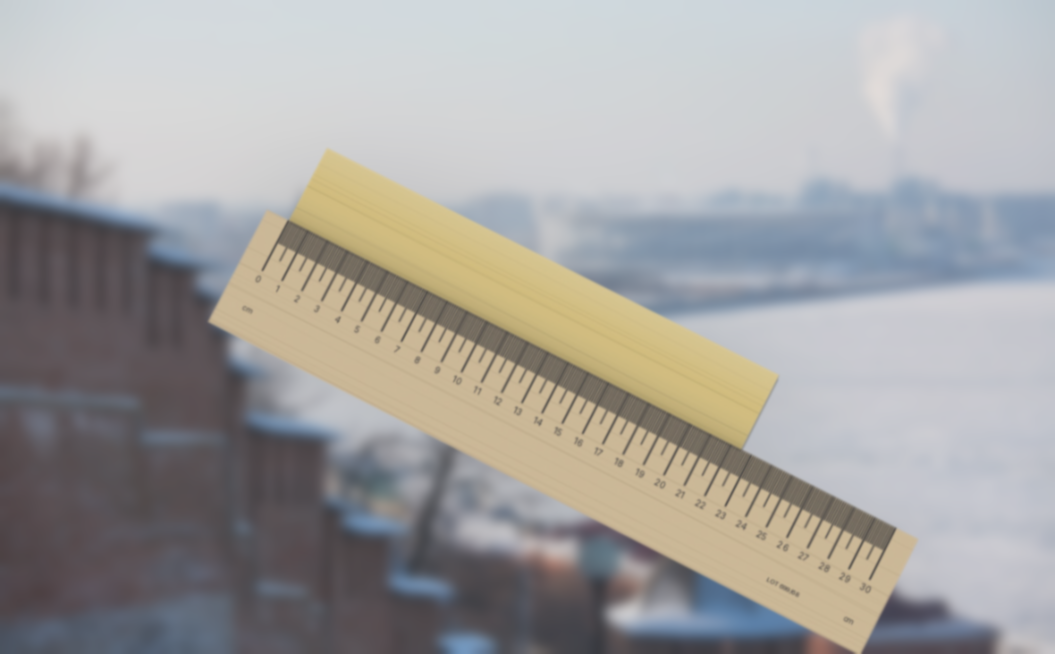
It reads 22.5 cm
